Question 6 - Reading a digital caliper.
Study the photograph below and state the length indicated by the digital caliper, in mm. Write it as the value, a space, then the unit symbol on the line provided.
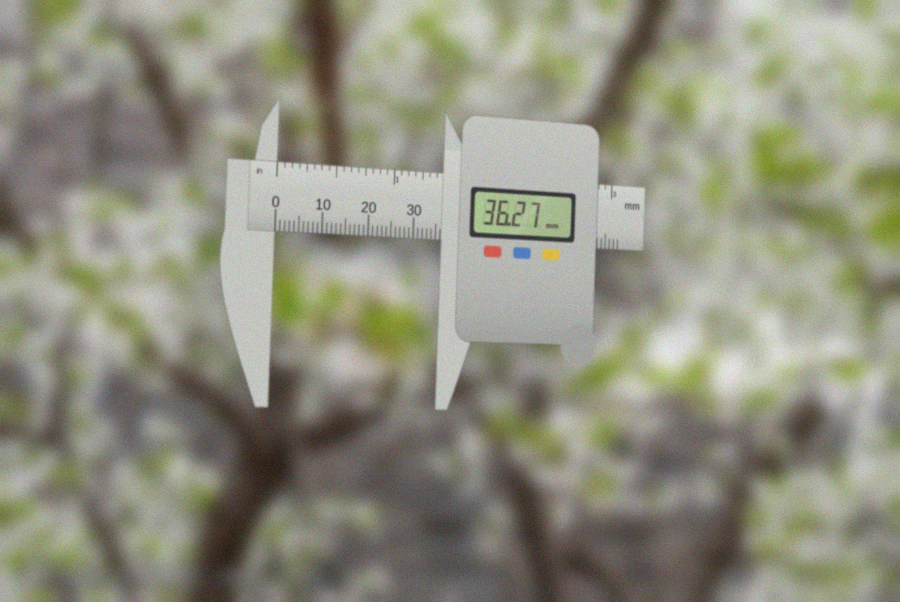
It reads 36.27 mm
